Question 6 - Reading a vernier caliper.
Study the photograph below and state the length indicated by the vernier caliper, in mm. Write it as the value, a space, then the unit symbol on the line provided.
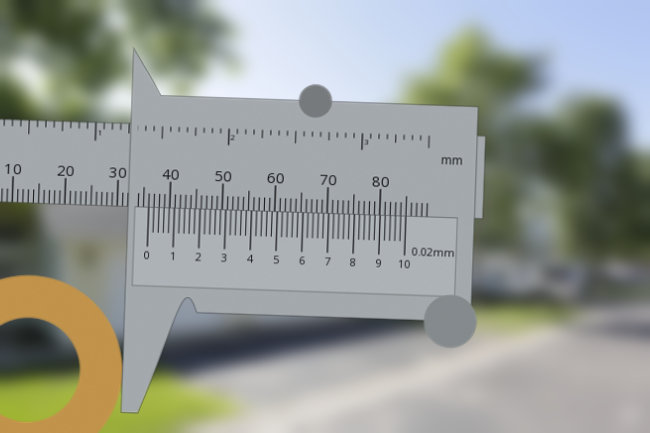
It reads 36.0 mm
